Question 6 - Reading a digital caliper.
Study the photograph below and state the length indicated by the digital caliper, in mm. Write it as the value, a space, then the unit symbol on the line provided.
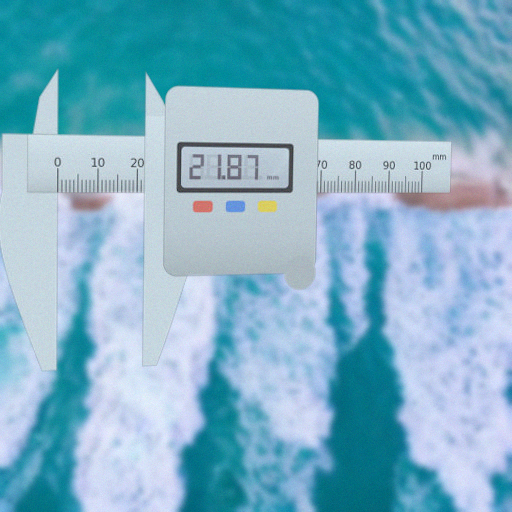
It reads 21.87 mm
